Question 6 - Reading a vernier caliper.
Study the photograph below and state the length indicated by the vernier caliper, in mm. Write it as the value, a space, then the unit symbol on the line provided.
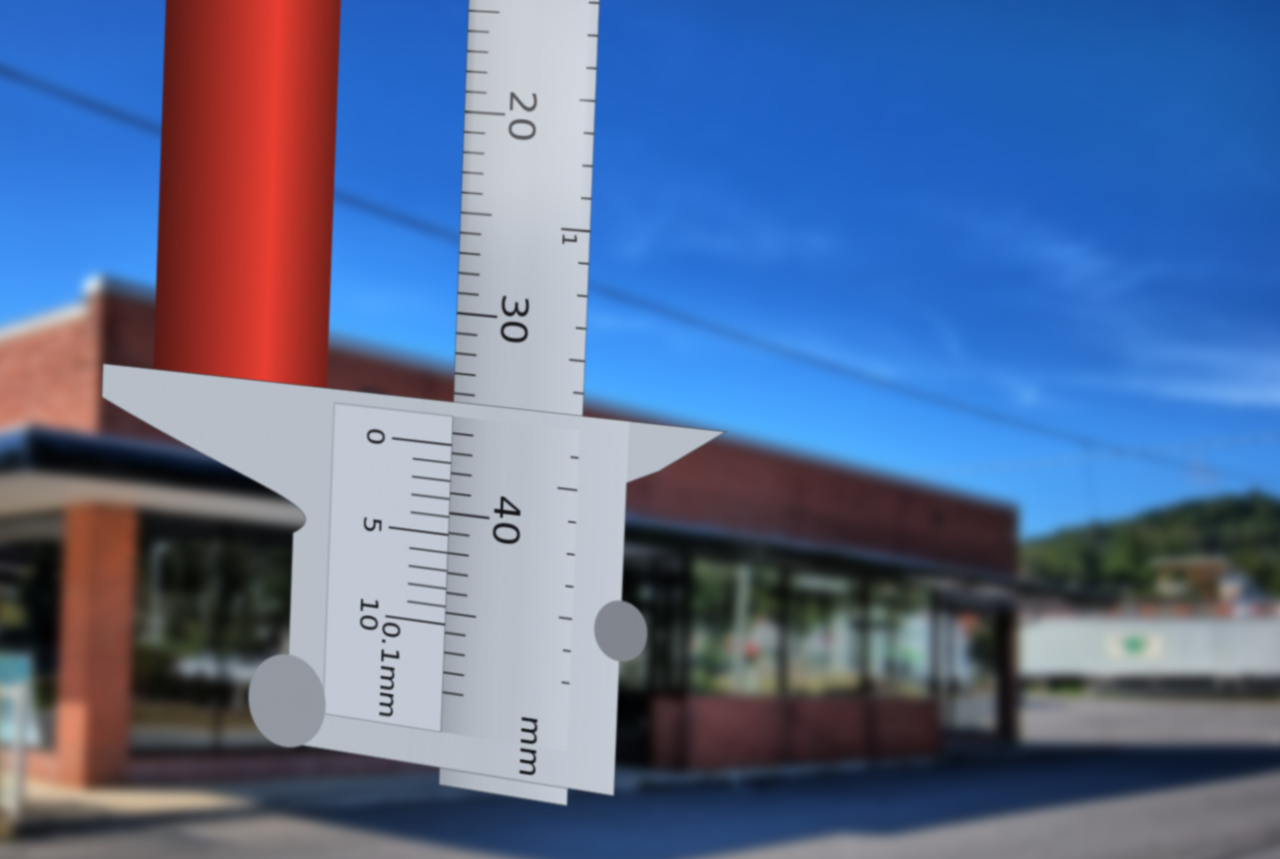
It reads 36.6 mm
